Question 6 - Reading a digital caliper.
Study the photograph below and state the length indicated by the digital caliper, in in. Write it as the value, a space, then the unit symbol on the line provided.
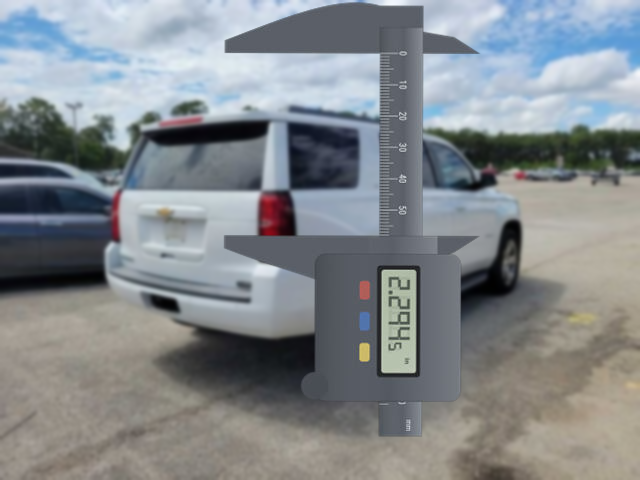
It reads 2.2945 in
